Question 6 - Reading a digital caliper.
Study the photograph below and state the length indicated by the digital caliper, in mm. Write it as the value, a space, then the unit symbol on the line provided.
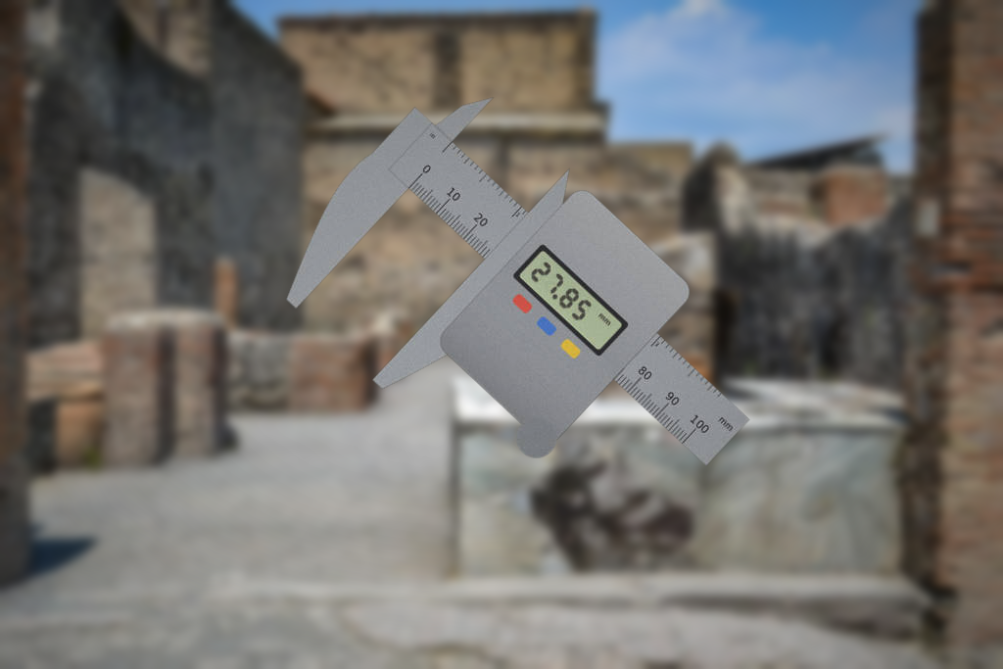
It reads 27.85 mm
